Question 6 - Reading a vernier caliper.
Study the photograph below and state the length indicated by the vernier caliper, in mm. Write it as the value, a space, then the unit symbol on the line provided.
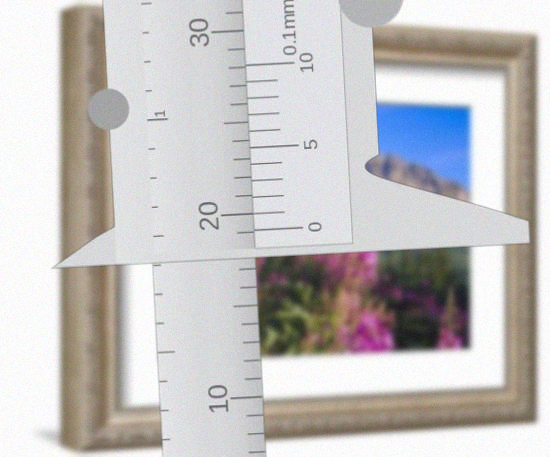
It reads 19.1 mm
